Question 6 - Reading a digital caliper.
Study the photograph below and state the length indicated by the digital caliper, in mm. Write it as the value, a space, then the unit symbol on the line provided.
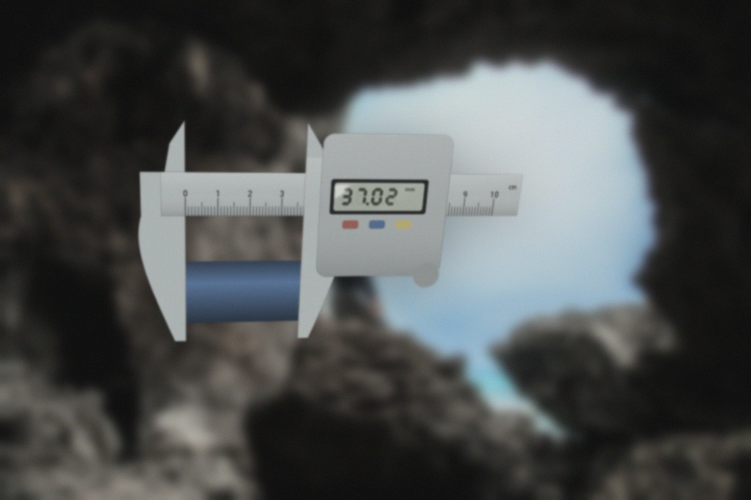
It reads 37.02 mm
